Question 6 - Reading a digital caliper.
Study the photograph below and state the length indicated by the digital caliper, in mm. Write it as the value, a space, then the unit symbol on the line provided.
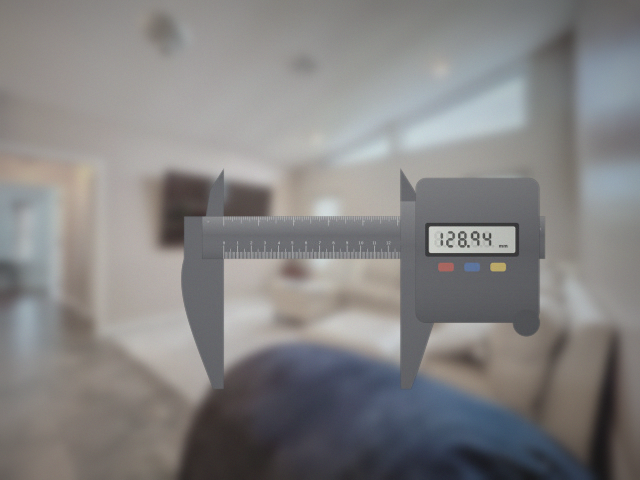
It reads 128.94 mm
